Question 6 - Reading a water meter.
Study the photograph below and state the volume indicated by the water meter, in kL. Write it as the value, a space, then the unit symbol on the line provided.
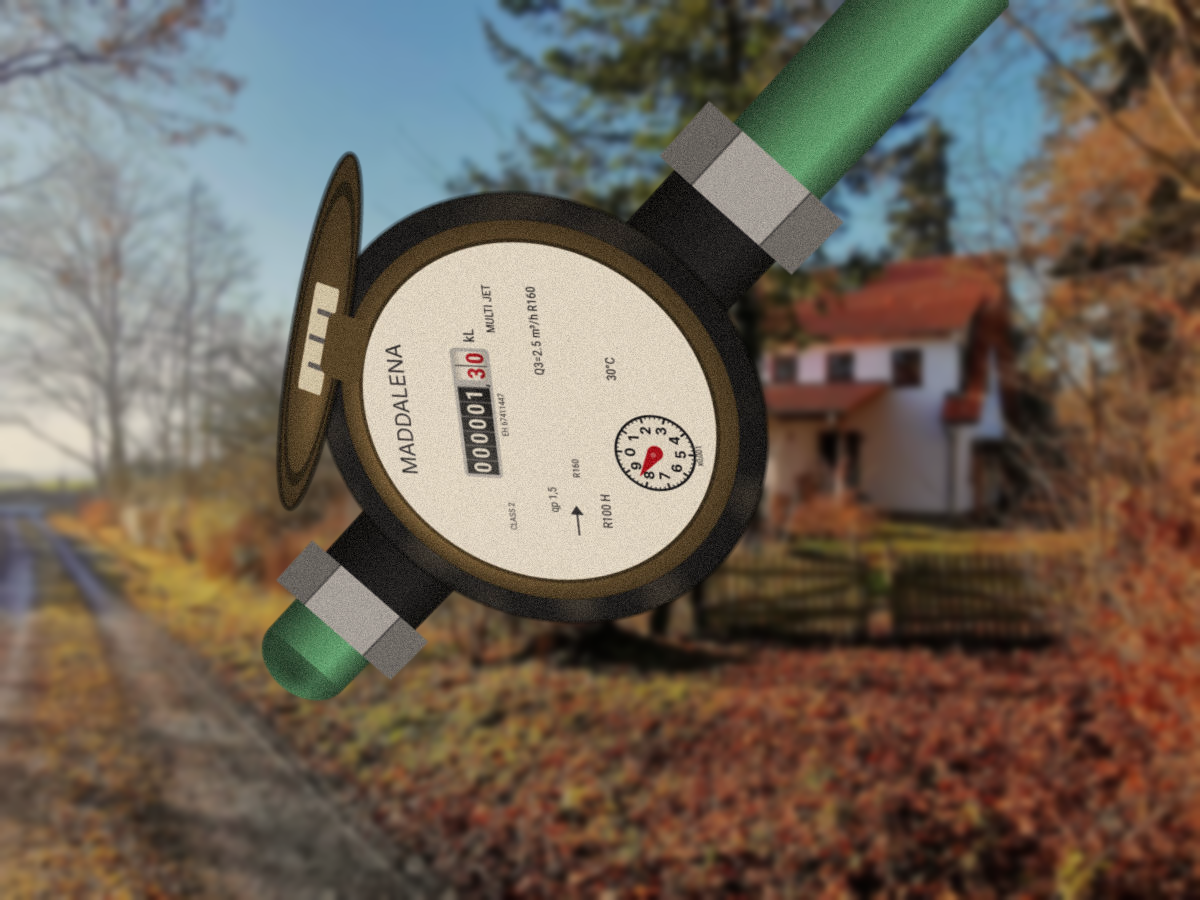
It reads 1.298 kL
